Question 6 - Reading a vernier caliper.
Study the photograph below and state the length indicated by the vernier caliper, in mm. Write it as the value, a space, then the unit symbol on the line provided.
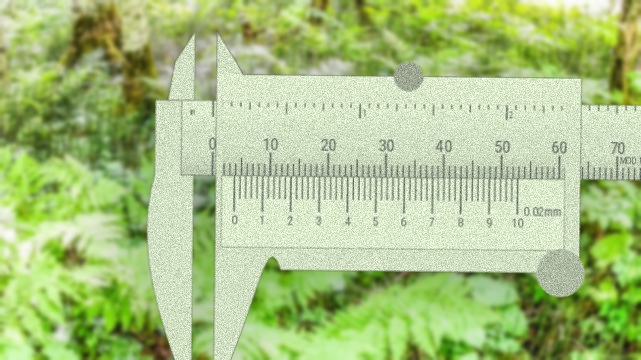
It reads 3.8 mm
